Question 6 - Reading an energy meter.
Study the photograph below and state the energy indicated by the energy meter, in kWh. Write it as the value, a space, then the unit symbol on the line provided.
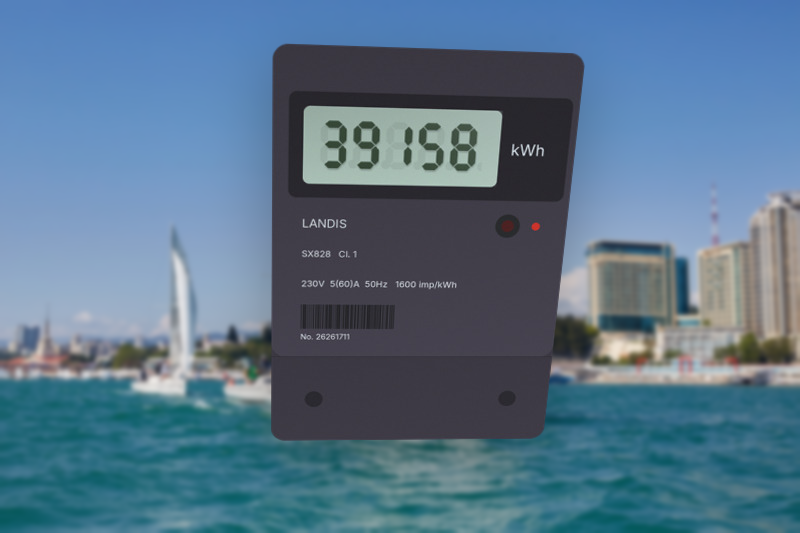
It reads 39158 kWh
